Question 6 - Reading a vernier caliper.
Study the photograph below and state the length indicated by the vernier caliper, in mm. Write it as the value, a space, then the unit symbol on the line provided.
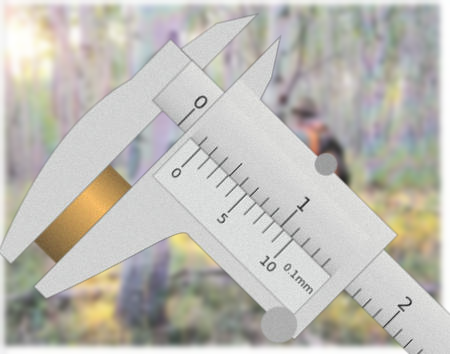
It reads 2.2 mm
